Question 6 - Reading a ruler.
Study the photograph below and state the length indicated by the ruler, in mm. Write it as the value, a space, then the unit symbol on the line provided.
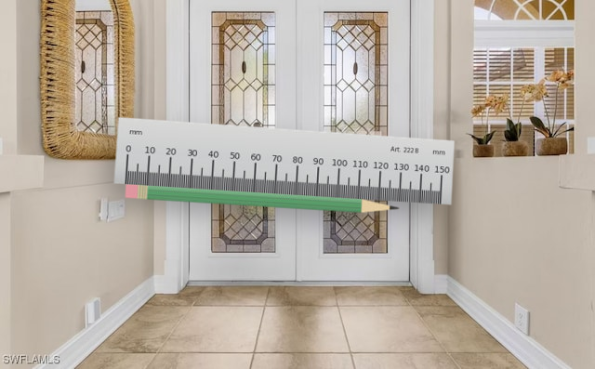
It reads 130 mm
